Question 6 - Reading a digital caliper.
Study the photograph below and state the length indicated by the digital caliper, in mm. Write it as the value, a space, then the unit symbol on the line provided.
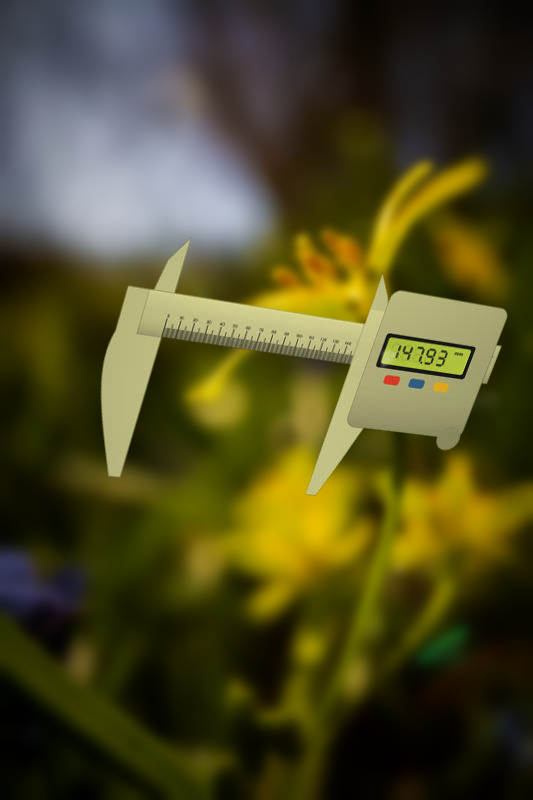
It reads 147.93 mm
